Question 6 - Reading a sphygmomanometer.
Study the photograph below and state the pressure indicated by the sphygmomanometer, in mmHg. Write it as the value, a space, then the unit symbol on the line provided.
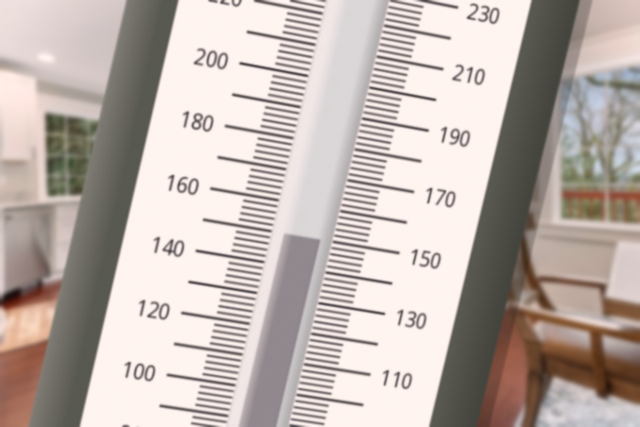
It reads 150 mmHg
